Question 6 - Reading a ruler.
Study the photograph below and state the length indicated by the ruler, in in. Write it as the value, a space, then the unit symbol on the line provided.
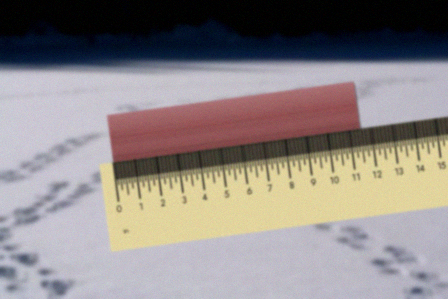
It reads 11.5 in
